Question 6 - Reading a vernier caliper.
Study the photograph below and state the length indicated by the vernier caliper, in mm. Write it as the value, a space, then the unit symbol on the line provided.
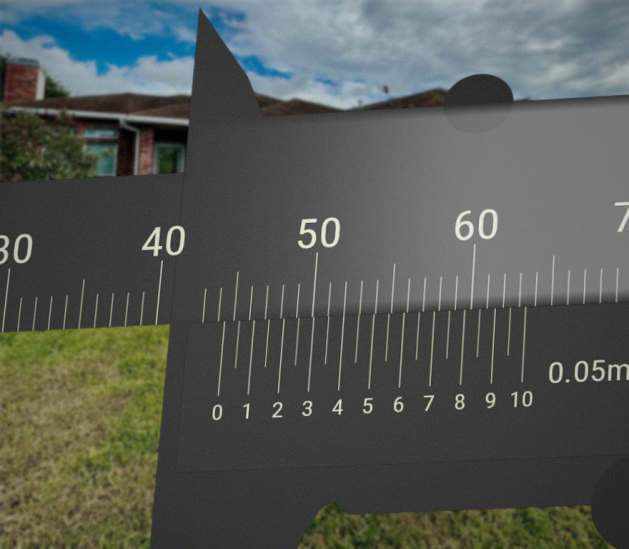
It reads 44.4 mm
